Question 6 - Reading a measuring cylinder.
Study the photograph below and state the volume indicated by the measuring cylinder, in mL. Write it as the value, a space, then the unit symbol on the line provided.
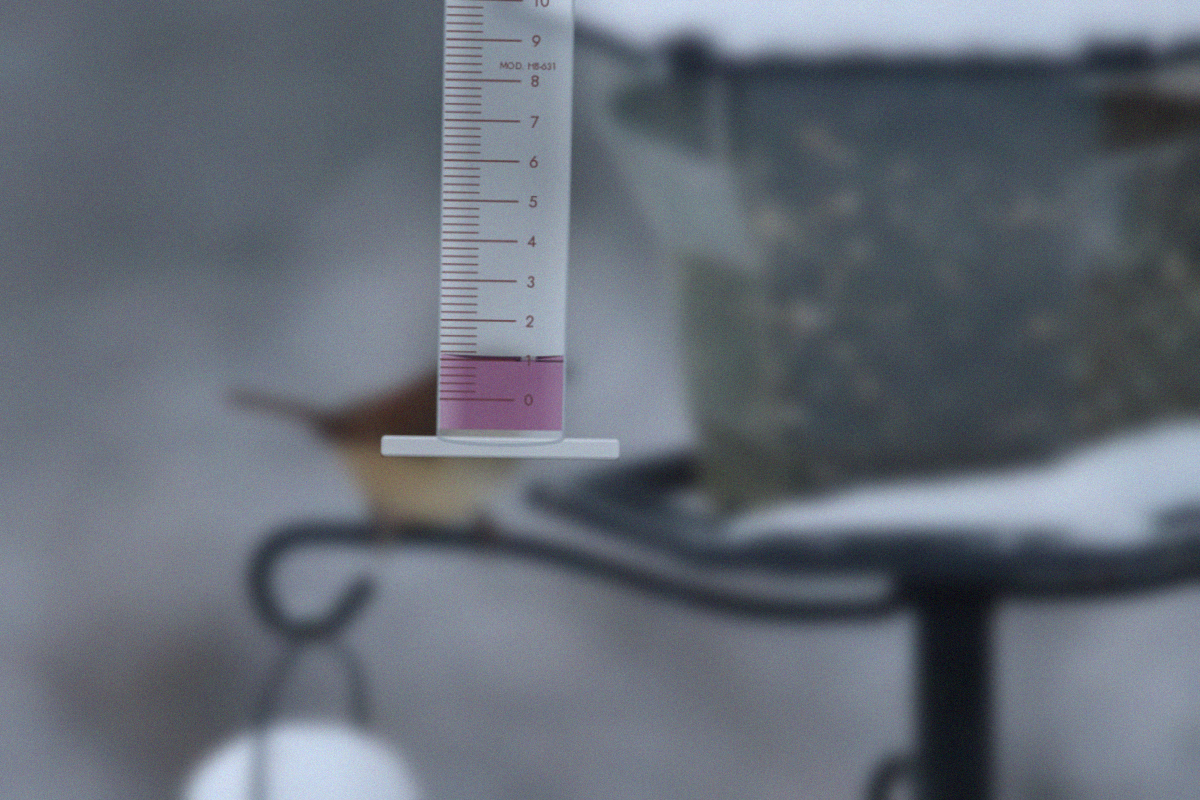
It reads 1 mL
